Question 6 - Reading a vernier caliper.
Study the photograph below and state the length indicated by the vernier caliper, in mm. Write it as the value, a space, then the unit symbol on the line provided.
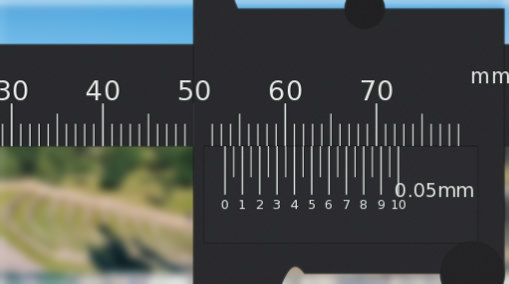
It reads 53.4 mm
